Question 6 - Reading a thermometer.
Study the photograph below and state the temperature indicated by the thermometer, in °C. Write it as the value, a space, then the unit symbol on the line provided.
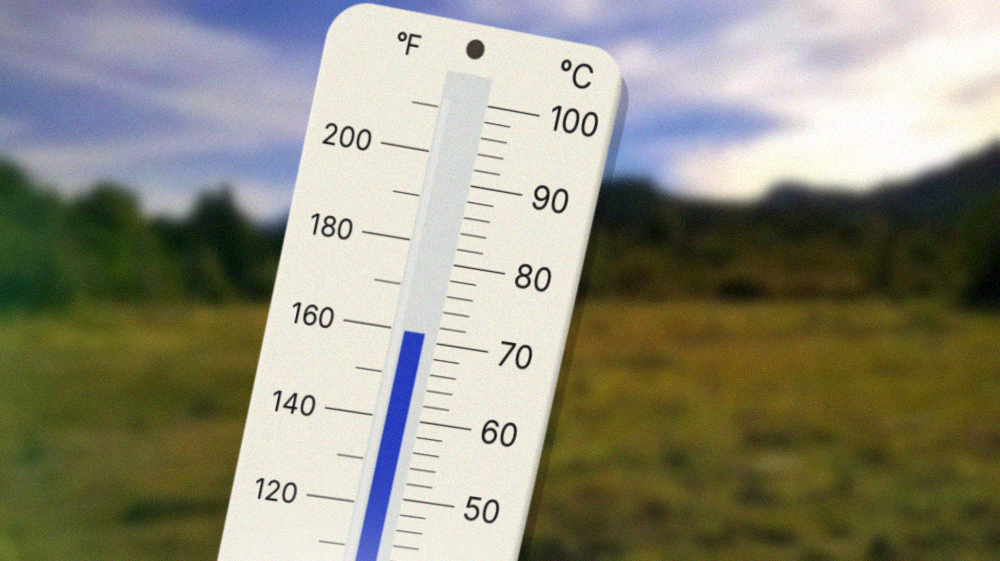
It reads 71 °C
